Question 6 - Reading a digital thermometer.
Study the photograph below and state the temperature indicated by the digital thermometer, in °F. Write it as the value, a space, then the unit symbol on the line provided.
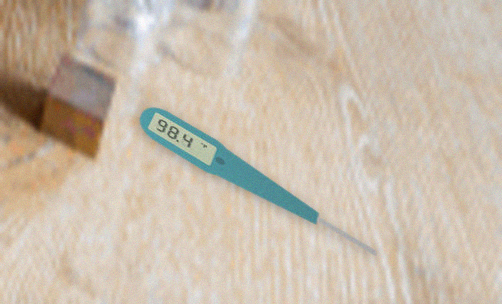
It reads 98.4 °F
